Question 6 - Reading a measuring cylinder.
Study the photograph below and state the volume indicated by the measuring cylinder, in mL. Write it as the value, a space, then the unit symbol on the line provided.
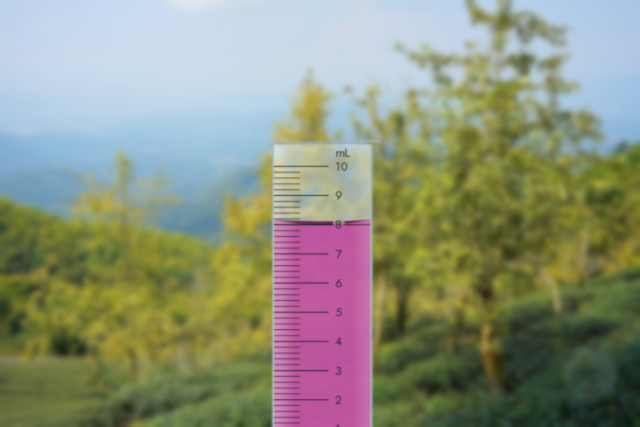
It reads 8 mL
